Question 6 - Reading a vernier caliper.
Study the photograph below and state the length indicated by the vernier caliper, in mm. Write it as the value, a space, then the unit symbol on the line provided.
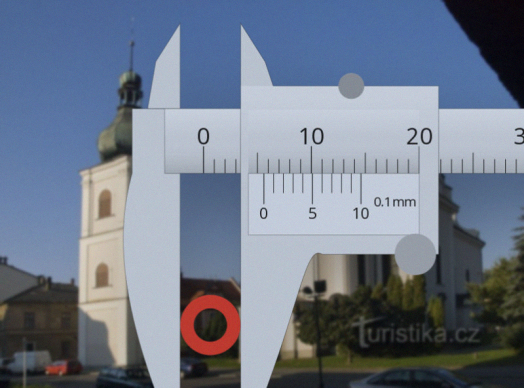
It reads 5.6 mm
